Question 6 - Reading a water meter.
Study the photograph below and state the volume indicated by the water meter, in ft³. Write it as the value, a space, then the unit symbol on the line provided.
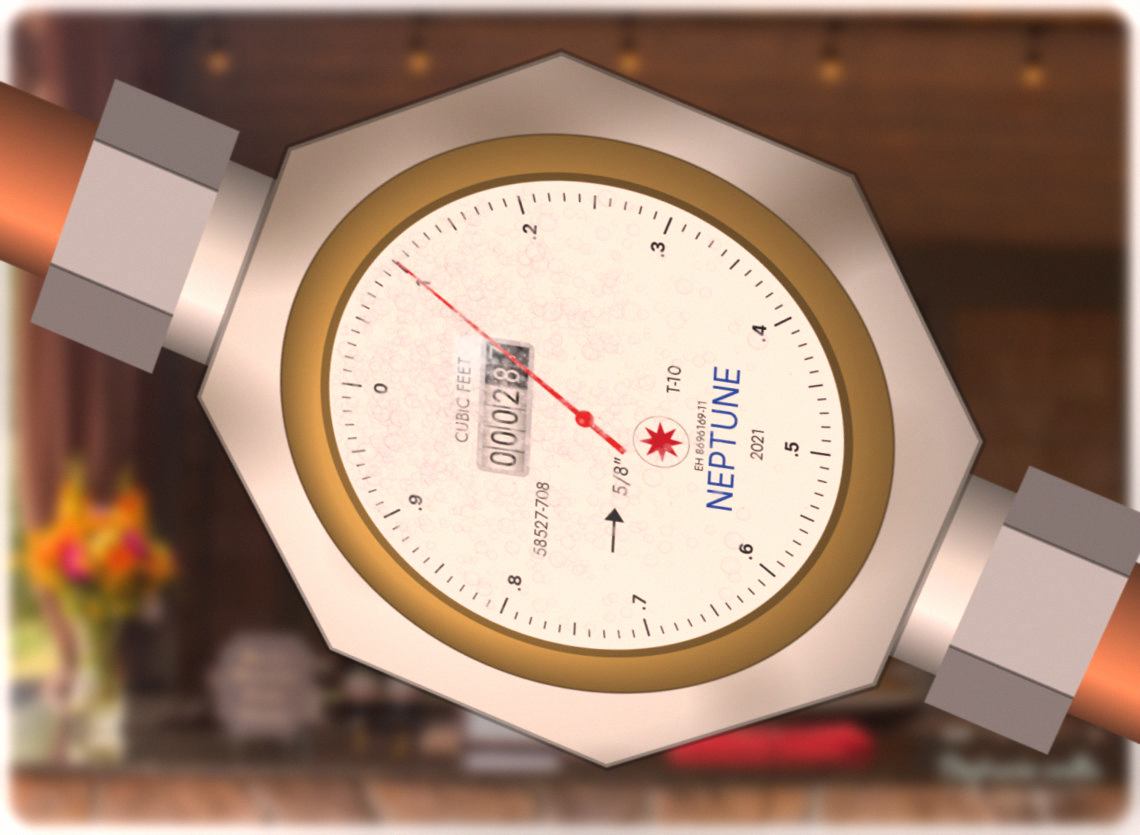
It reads 287.10 ft³
